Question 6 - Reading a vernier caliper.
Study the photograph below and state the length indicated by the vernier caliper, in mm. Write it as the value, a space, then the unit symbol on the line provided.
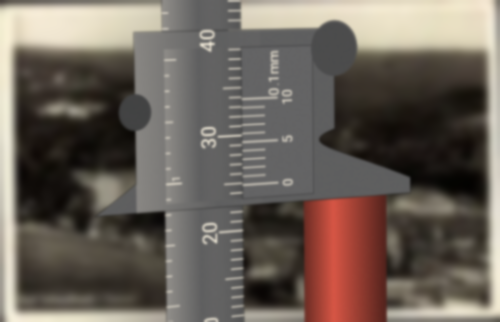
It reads 24.8 mm
